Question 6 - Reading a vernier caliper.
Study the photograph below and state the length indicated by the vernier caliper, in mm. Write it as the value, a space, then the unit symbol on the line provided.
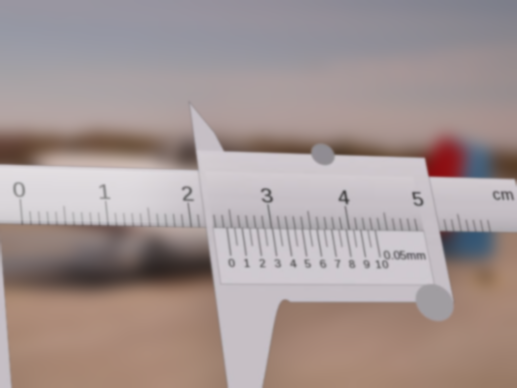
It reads 24.4 mm
